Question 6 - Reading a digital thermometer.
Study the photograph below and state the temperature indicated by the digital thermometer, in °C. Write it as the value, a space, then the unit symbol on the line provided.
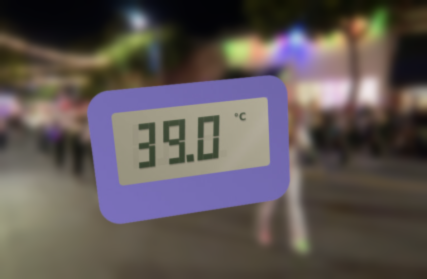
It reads 39.0 °C
